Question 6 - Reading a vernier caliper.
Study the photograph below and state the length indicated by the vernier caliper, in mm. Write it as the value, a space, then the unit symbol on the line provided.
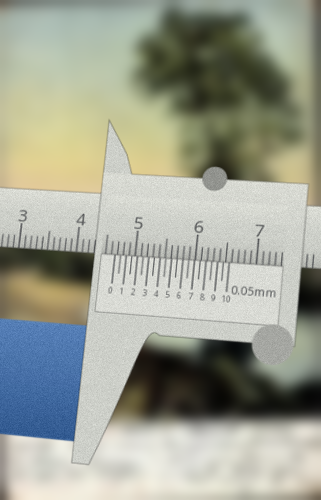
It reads 46.6 mm
